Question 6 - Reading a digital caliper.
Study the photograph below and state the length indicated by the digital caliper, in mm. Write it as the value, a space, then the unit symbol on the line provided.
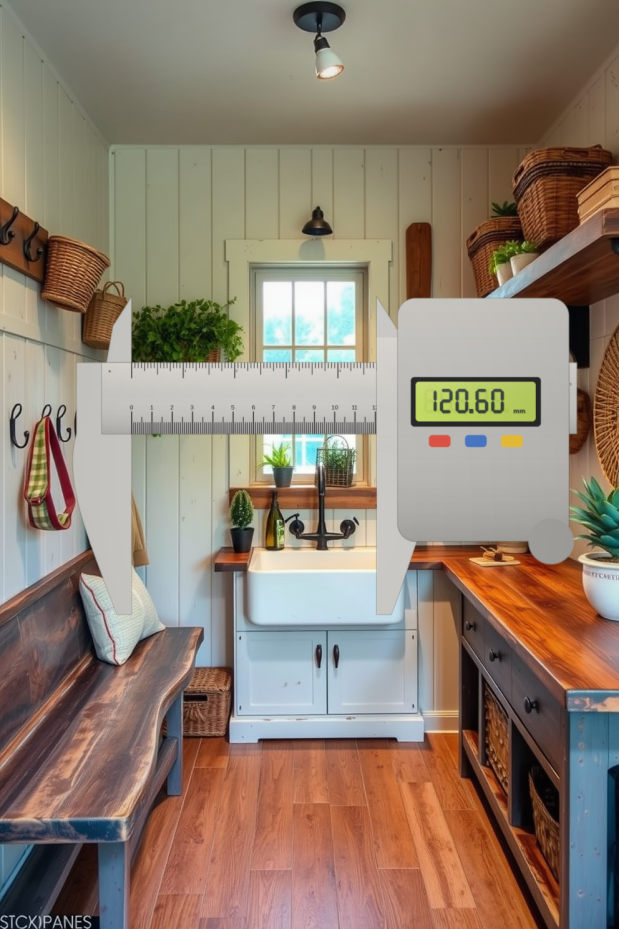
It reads 120.60 mm
